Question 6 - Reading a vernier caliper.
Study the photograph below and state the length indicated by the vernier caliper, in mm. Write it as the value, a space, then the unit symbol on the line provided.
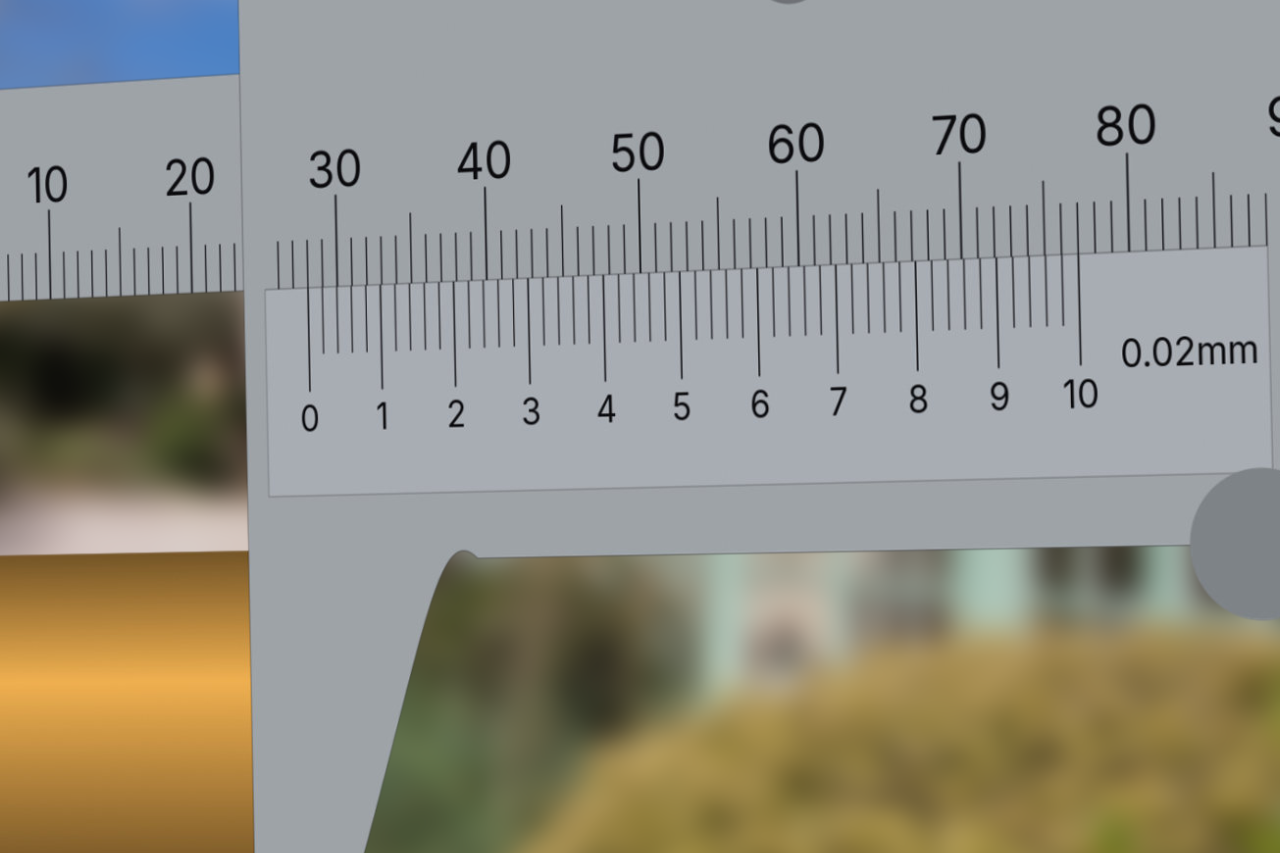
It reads 28.0 mm
